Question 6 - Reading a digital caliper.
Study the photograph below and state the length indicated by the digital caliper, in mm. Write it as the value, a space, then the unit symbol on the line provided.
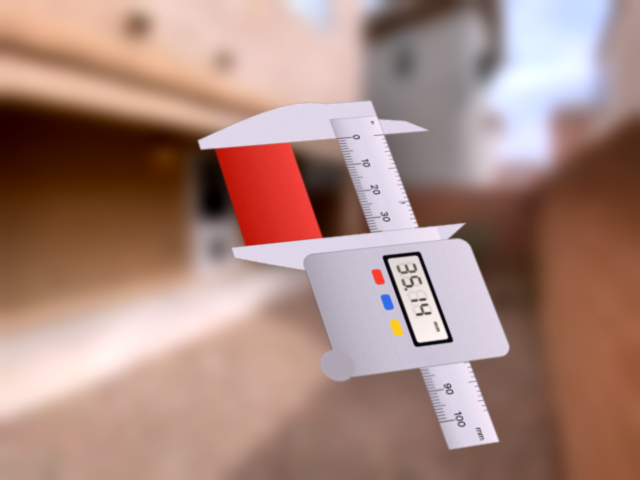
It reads 35.14 mm
